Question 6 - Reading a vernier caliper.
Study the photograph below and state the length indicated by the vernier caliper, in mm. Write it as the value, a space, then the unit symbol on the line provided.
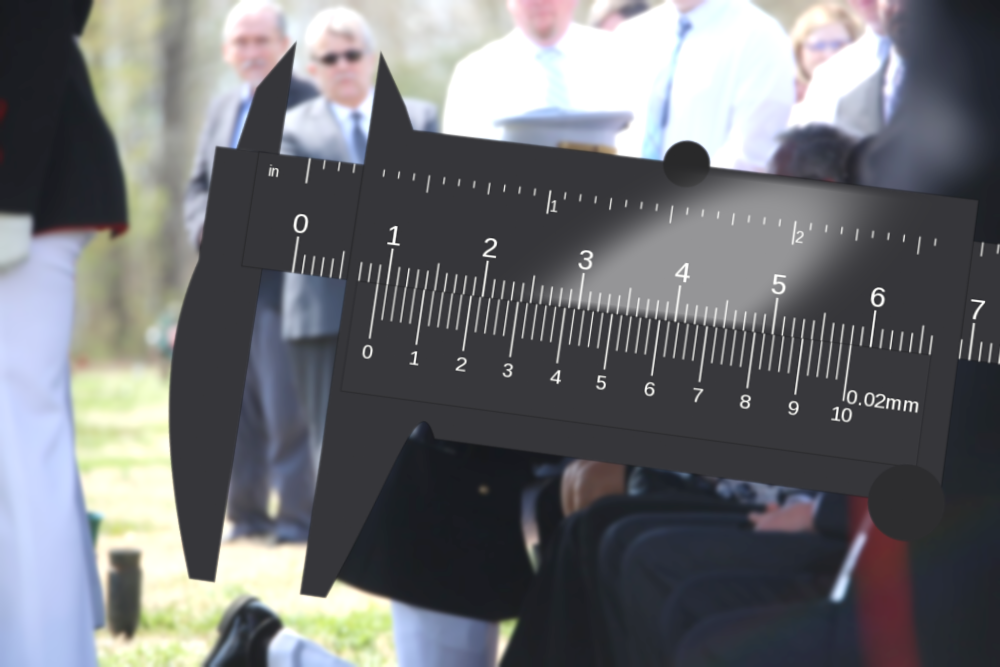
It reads 9.0 mm
